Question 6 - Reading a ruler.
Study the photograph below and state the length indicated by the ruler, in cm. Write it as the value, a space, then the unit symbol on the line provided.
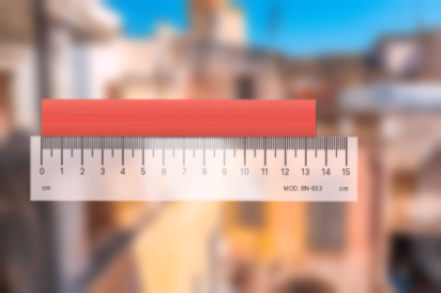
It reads 13.5 cm
